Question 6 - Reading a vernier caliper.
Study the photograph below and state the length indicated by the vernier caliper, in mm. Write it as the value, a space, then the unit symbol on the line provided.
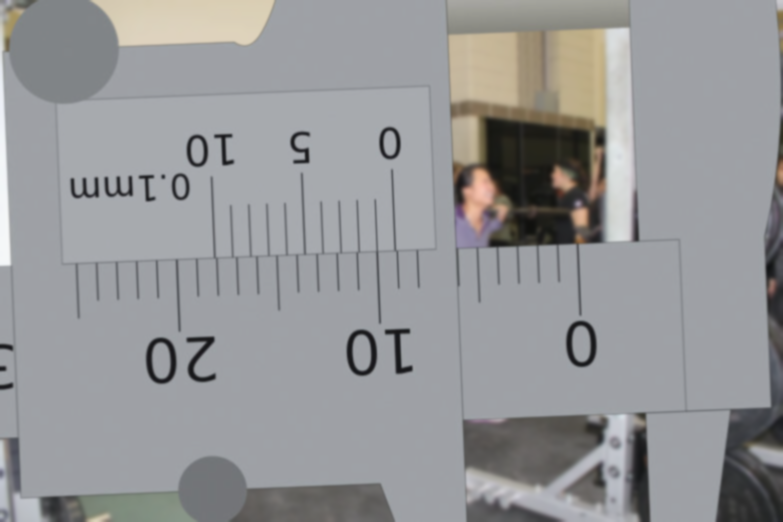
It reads 9.1 mm
